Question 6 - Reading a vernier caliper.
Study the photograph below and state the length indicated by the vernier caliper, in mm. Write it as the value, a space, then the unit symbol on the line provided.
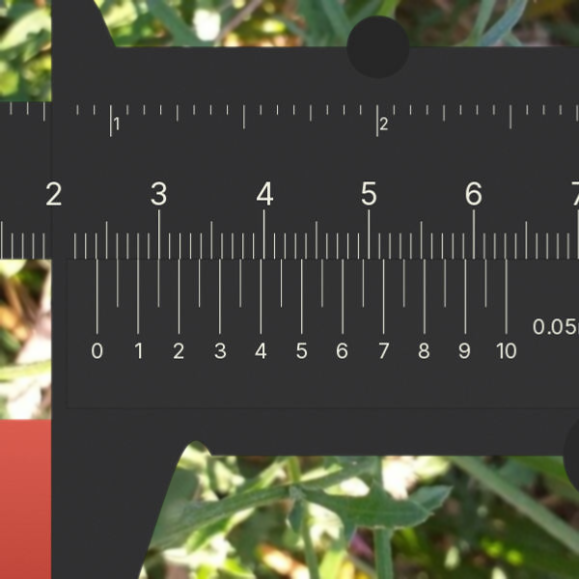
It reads 24.1 mm
